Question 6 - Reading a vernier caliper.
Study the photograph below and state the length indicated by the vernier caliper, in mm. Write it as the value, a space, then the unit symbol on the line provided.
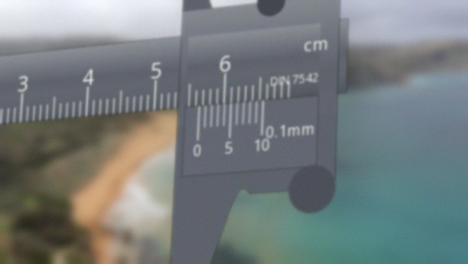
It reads 56.5 mm
